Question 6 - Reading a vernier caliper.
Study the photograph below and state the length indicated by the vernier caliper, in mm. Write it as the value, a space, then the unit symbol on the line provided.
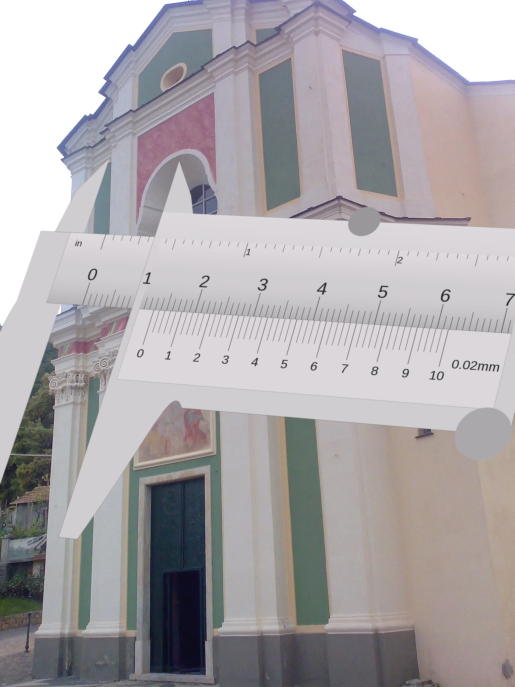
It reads 12.8 mm
